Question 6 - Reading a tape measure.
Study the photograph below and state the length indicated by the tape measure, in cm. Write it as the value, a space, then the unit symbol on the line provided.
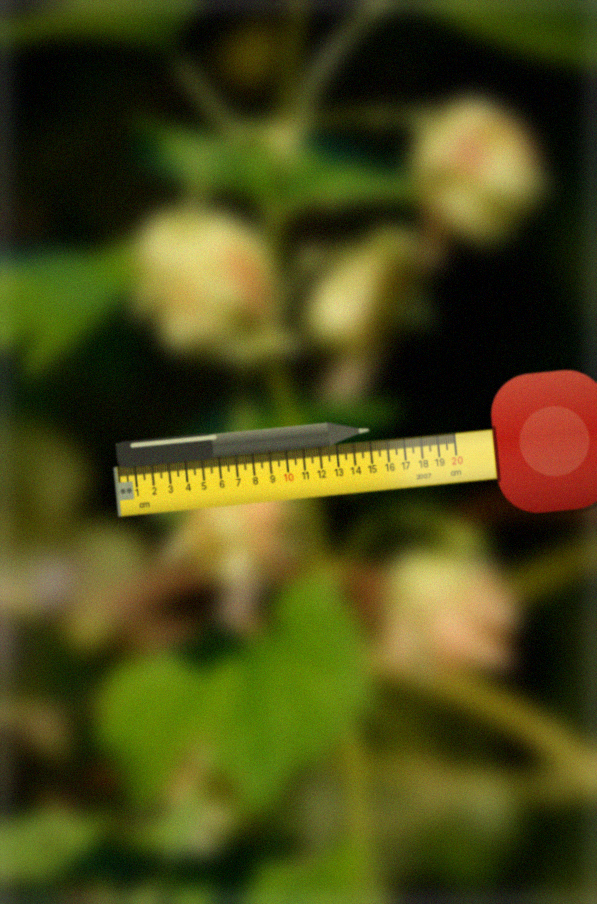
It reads 15 cm
